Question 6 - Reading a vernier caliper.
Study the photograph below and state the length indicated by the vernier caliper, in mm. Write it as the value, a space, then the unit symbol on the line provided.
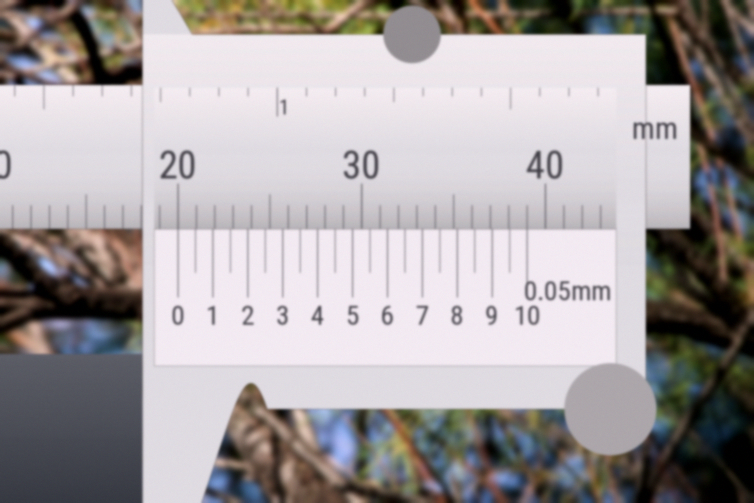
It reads 20.0 mm
